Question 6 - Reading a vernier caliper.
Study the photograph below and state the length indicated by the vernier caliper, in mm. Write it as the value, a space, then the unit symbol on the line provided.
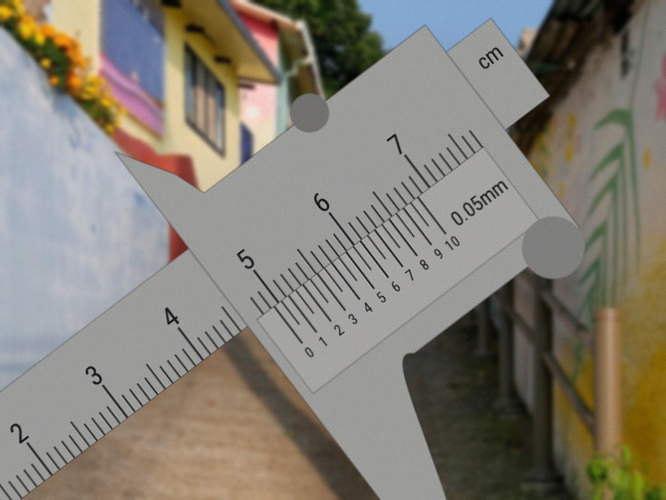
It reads 49.4 mm
